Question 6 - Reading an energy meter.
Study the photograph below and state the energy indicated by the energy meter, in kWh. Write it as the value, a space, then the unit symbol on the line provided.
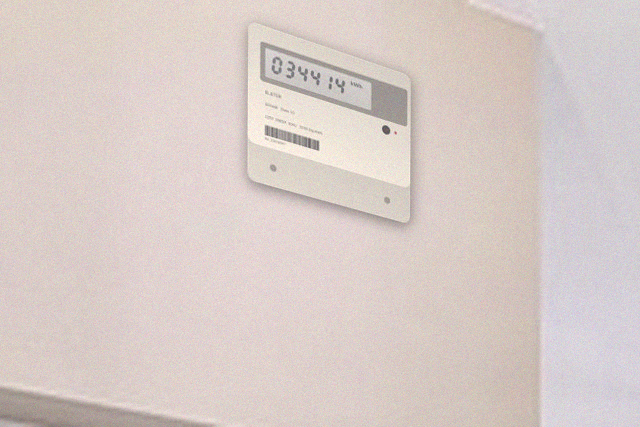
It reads 34414 kWh
